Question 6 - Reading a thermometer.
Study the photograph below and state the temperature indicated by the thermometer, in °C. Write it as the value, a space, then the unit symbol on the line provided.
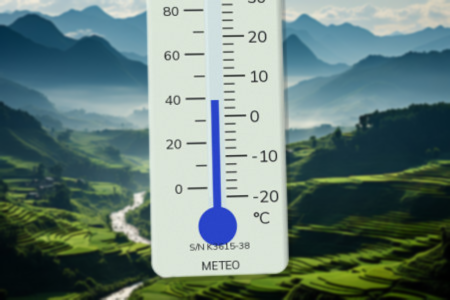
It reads 4 °C
